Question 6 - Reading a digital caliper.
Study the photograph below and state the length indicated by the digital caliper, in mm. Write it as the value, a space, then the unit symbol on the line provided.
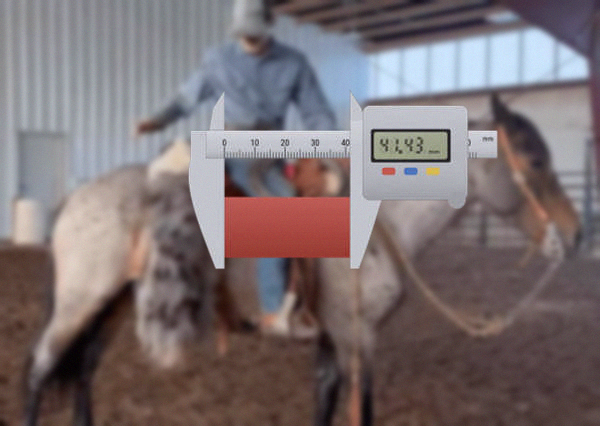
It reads 41.43 mm
